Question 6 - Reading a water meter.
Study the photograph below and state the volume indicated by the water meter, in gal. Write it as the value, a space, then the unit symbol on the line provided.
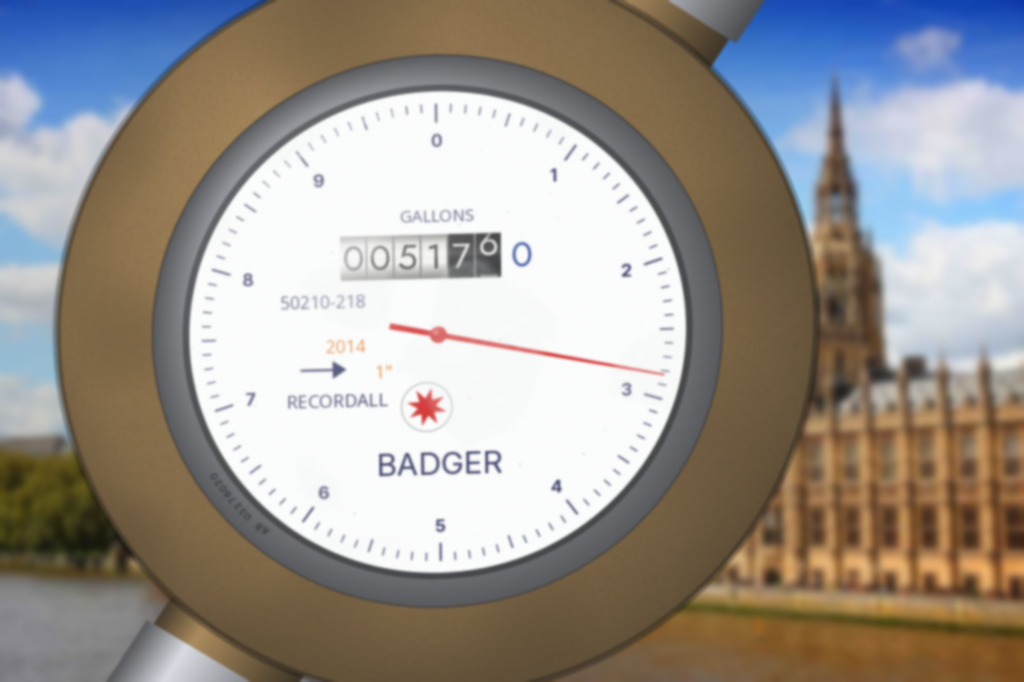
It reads 51762.8 gal
